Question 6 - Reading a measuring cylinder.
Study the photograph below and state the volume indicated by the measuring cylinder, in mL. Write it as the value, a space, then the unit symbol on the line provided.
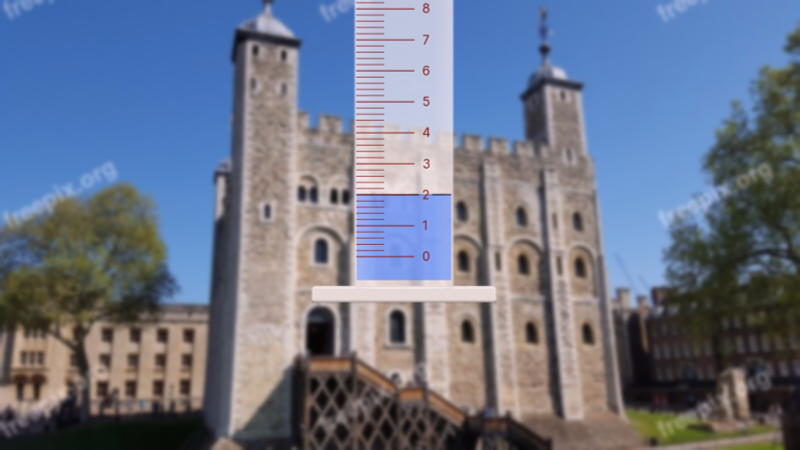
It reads 2 mL
